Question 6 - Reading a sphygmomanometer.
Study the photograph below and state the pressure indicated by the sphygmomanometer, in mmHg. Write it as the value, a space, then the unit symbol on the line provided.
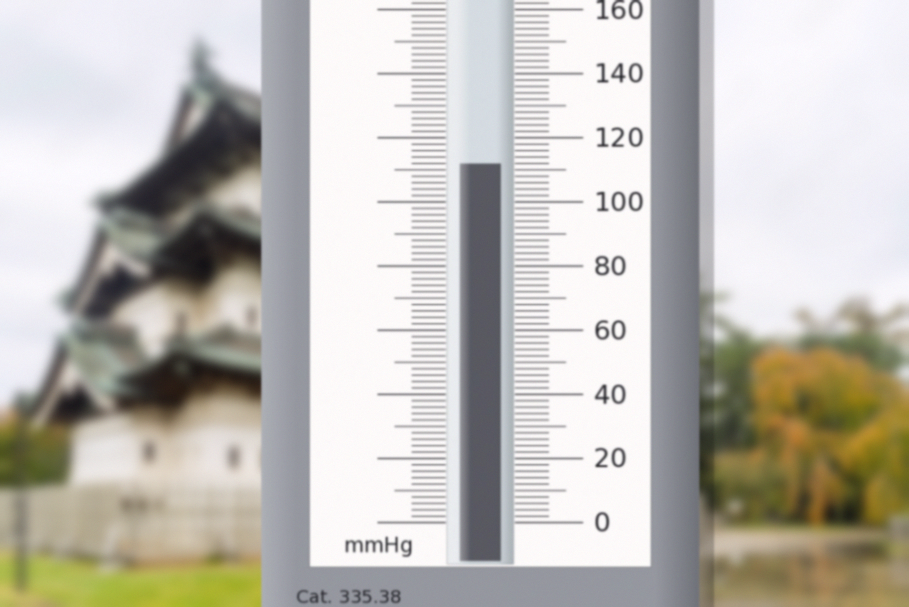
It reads 112 mmHg
